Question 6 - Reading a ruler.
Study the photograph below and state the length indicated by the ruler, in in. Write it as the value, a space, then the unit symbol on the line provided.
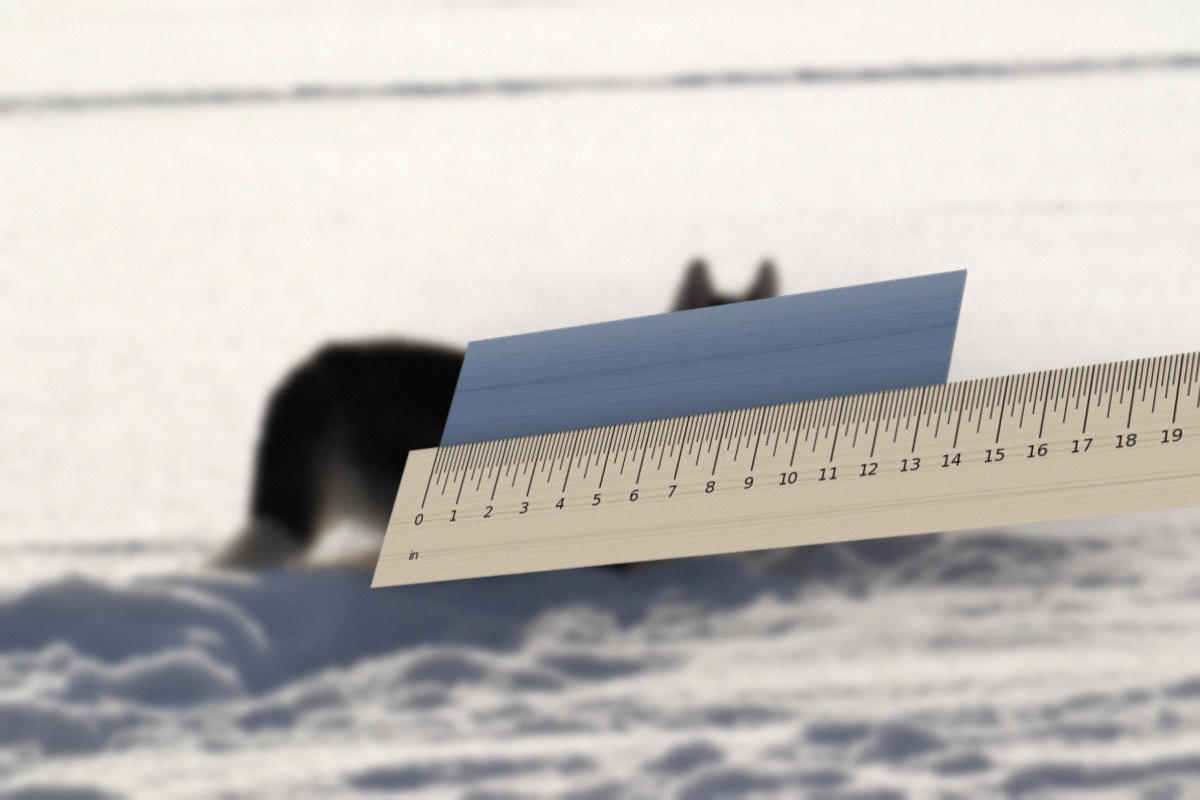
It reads 13.5 in
